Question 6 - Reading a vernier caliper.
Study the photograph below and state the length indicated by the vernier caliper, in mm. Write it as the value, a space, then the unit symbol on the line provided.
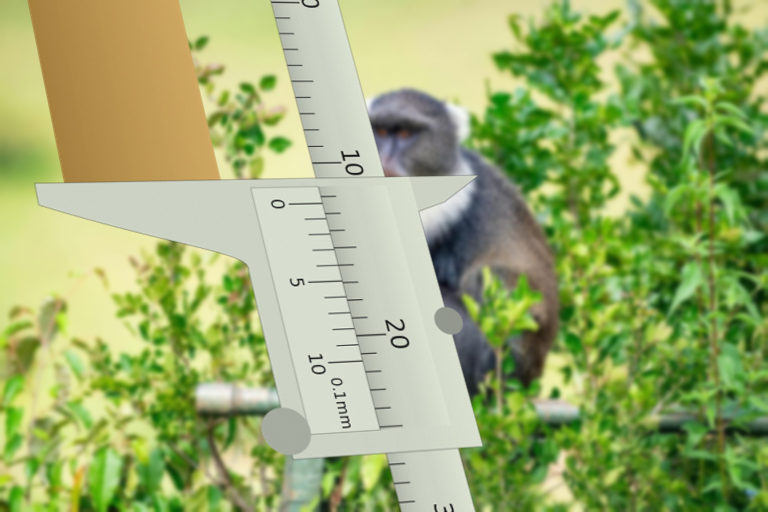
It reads 12.4 mm
